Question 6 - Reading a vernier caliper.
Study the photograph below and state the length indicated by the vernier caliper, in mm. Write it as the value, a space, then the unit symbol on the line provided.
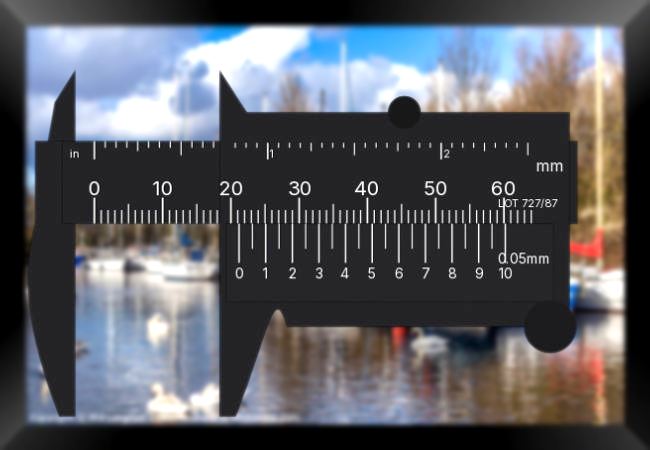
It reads 21.2 mm
